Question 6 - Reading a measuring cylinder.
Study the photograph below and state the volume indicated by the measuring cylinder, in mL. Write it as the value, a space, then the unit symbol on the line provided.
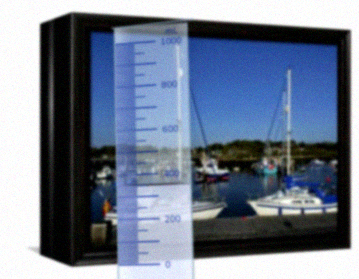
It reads 350 mL
